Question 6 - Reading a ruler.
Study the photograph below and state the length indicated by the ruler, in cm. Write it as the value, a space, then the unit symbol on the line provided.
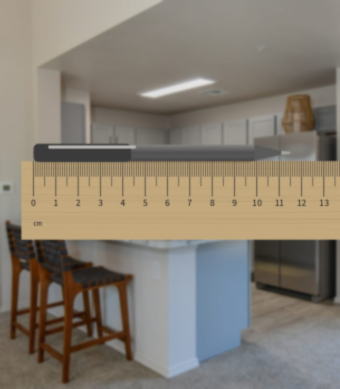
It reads 11.5 cm
